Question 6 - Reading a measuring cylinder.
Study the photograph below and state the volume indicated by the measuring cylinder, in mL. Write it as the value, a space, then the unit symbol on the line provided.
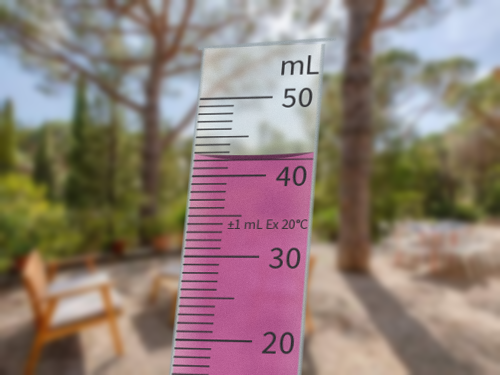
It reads 42 mL
